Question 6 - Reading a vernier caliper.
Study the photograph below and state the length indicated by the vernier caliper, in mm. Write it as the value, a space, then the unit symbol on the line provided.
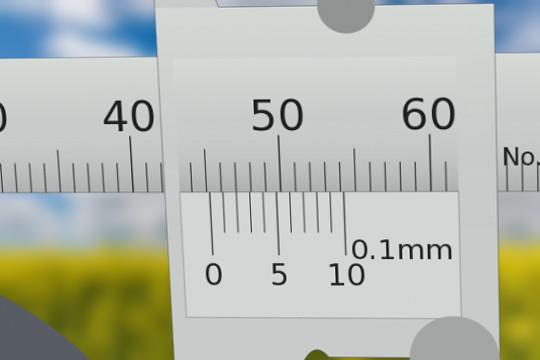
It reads 45.2 mm
